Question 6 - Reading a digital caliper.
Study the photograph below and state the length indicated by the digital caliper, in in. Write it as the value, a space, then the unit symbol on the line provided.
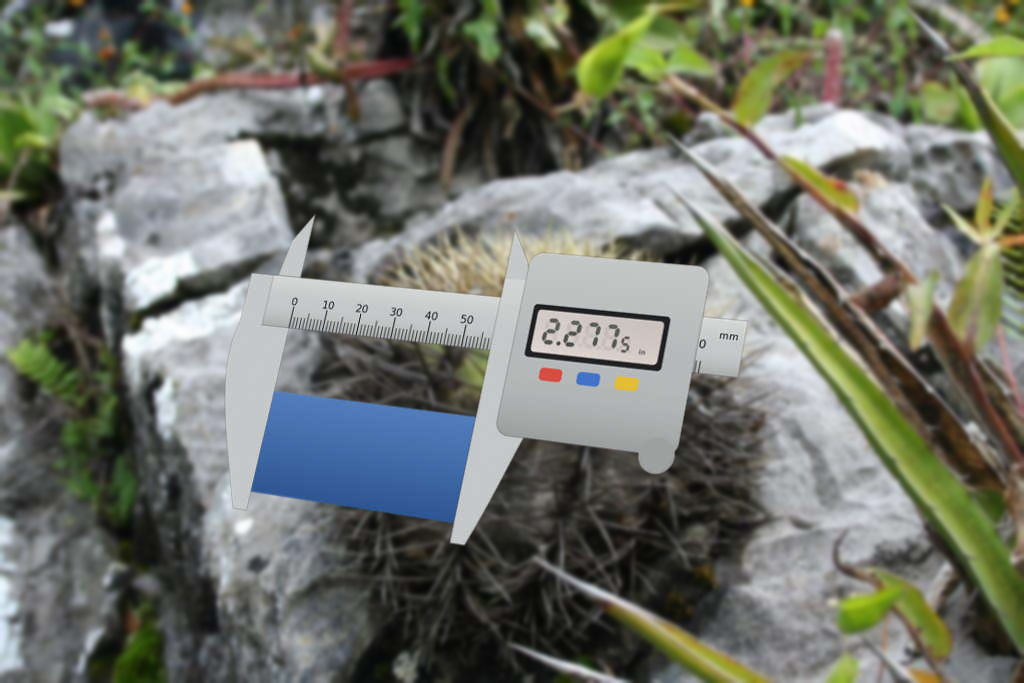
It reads 2.2775 in
